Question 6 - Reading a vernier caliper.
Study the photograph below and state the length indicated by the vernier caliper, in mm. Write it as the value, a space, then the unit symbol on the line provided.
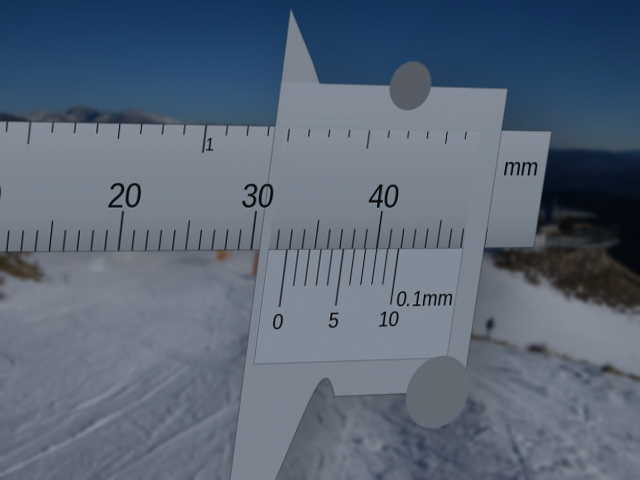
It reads 32.8 mm
